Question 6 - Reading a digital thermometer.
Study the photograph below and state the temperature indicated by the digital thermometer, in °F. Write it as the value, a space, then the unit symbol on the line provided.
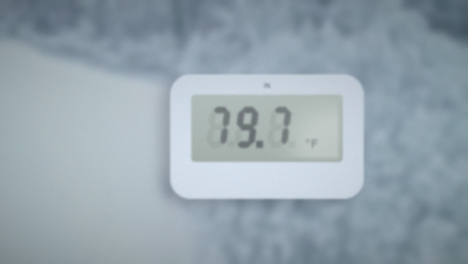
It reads 79.7 °F
